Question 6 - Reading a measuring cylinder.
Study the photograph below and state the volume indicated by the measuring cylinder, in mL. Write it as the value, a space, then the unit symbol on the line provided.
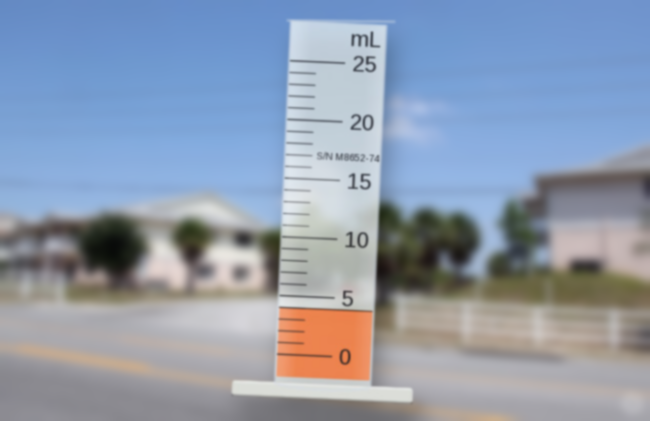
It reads 4 mL
